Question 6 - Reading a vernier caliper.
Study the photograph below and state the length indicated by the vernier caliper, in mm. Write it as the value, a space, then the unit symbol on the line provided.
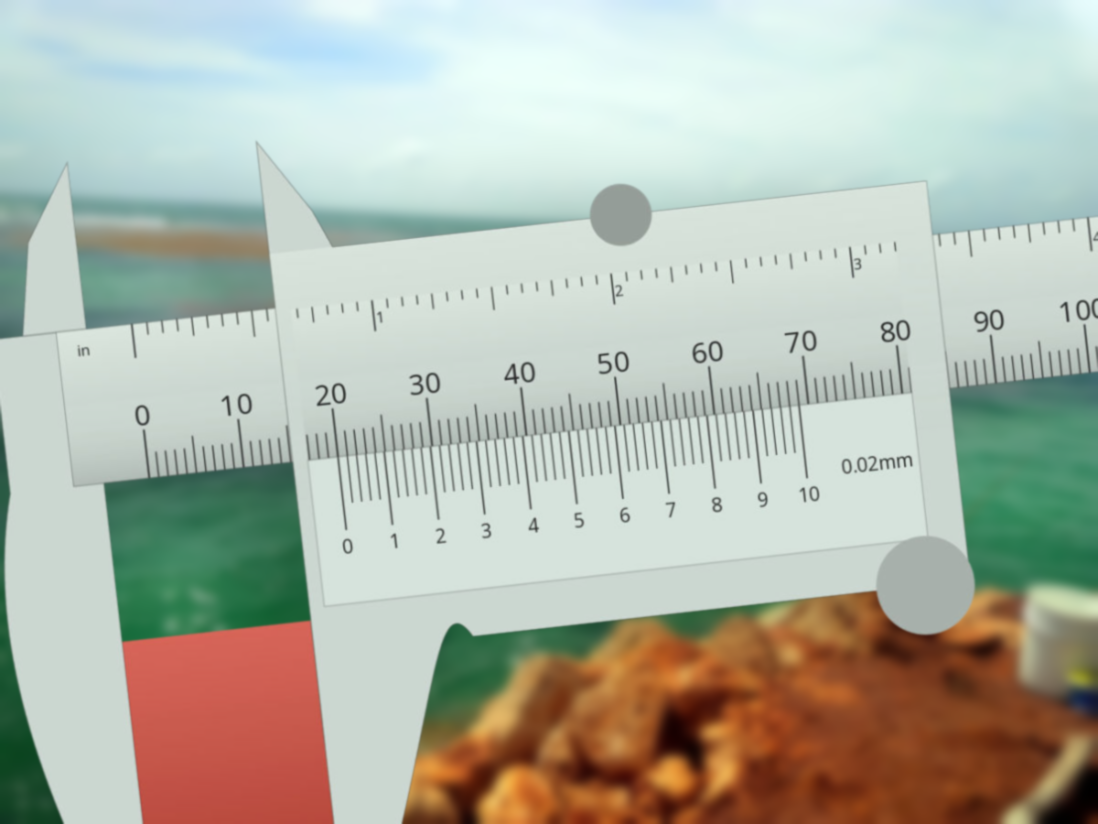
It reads 20.0 mm
